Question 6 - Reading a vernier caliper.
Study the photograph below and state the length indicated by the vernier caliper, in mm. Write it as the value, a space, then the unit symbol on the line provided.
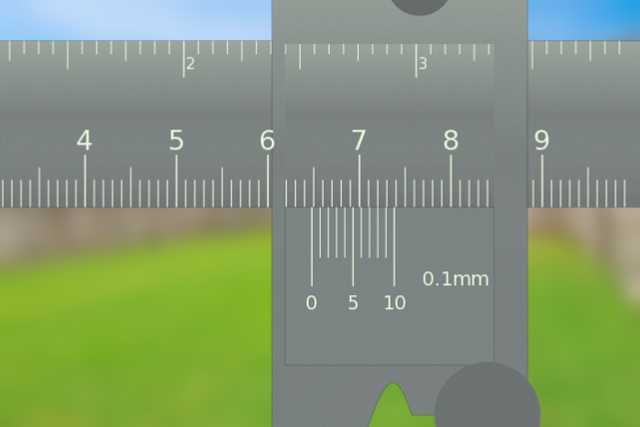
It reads 64.8 mm
